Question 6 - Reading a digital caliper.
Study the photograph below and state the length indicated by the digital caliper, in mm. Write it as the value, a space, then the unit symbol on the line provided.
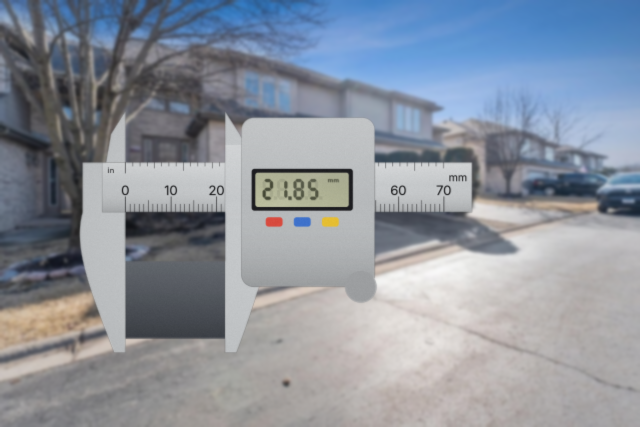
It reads 21.85 mm
